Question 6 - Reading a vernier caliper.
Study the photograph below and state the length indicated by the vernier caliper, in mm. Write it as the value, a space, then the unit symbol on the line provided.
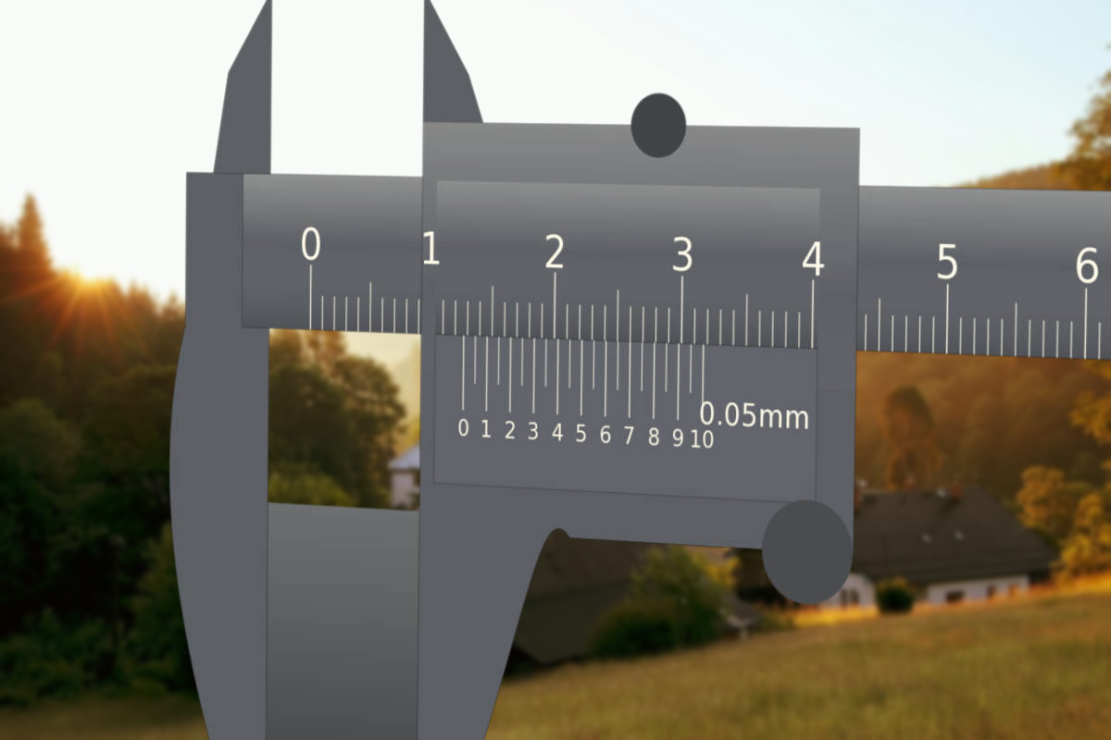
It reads 12.7 mm
